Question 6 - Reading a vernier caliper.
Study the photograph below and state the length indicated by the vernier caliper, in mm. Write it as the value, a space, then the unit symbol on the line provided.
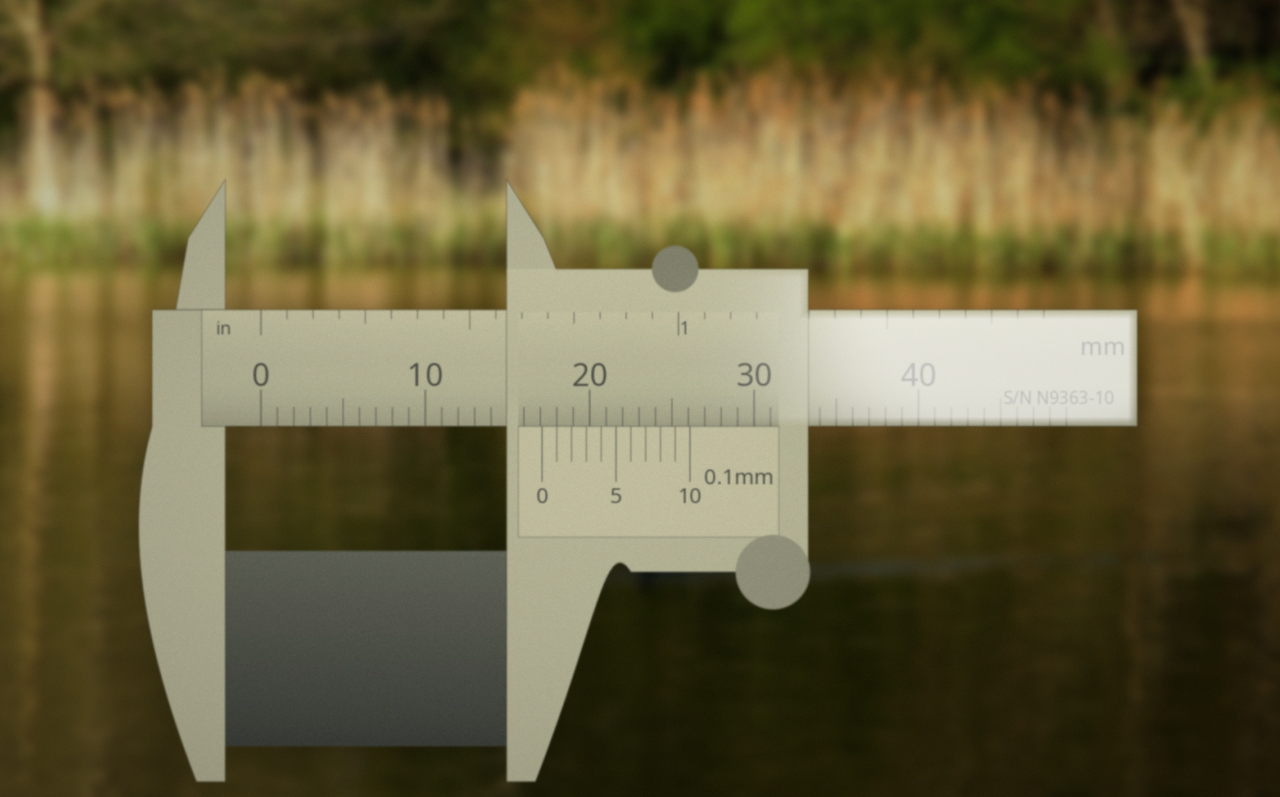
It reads 17.1 mm
